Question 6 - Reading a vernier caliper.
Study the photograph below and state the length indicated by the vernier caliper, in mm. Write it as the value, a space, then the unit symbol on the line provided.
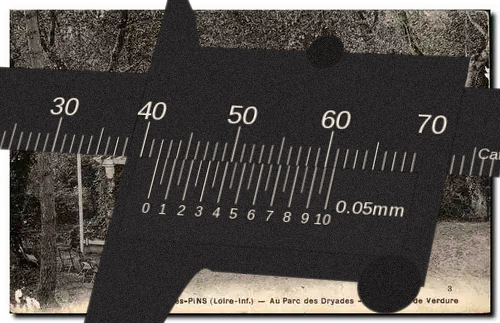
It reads 42.0 mm
